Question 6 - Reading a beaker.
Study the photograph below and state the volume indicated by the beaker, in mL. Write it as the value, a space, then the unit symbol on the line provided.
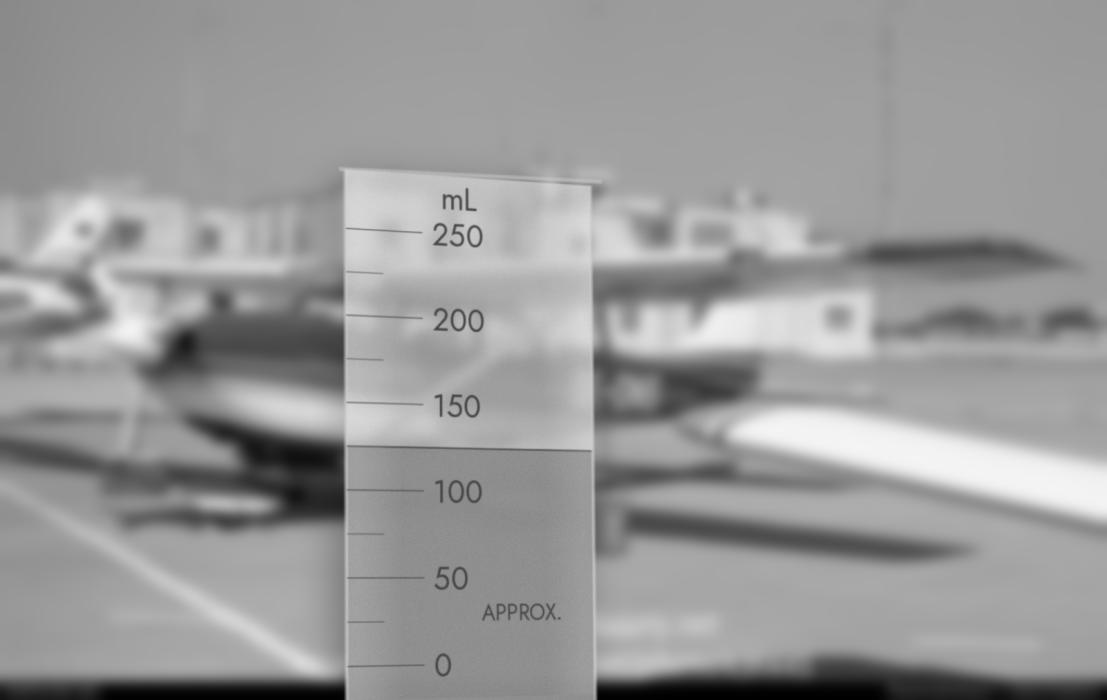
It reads 125 mL
